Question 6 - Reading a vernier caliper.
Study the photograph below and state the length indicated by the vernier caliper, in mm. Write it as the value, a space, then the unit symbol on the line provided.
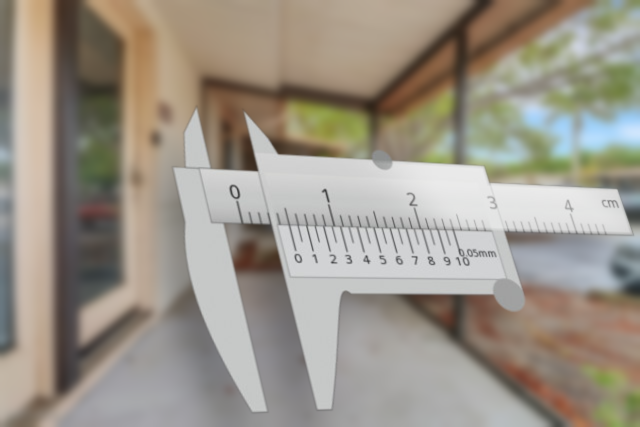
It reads 5.0 mm
